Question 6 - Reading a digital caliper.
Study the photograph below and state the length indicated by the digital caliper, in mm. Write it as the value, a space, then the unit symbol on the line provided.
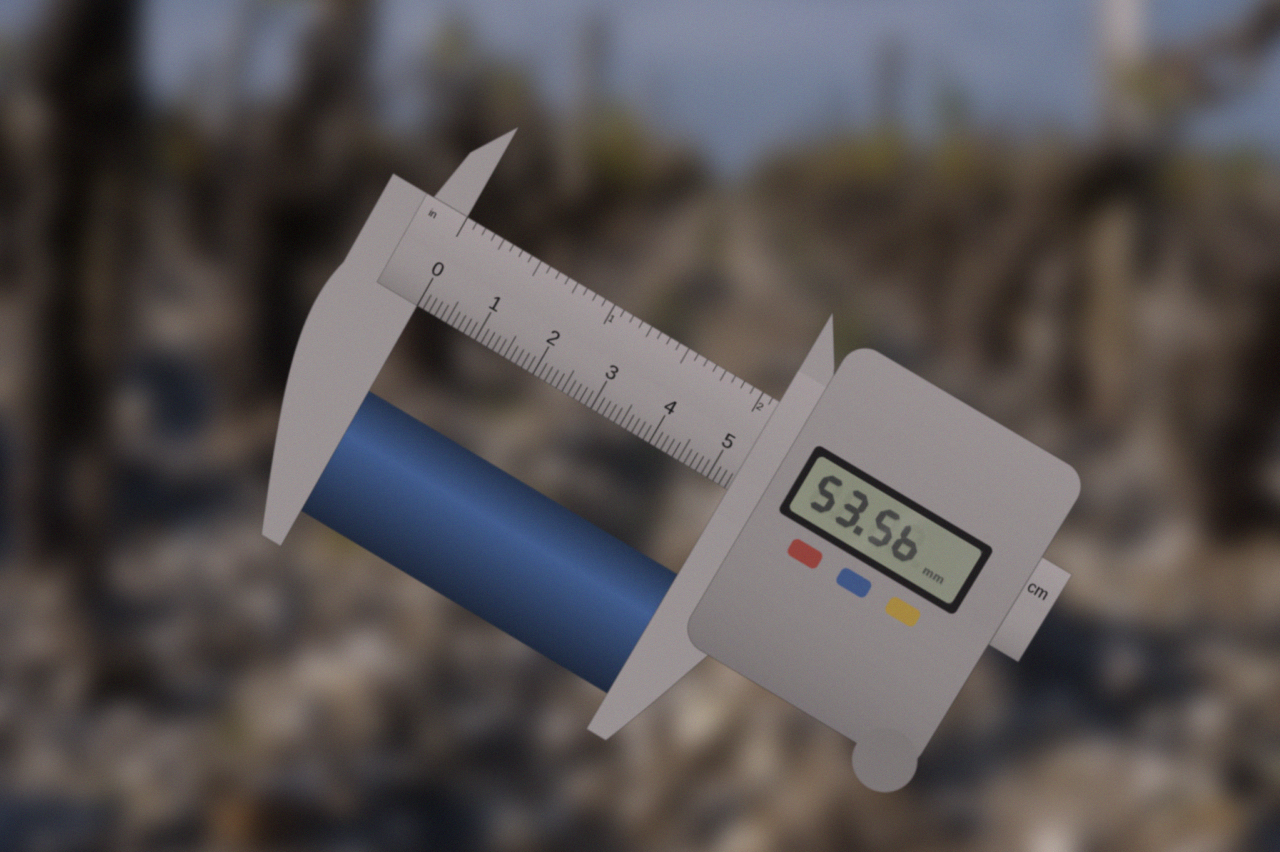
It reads 53.56 mm
